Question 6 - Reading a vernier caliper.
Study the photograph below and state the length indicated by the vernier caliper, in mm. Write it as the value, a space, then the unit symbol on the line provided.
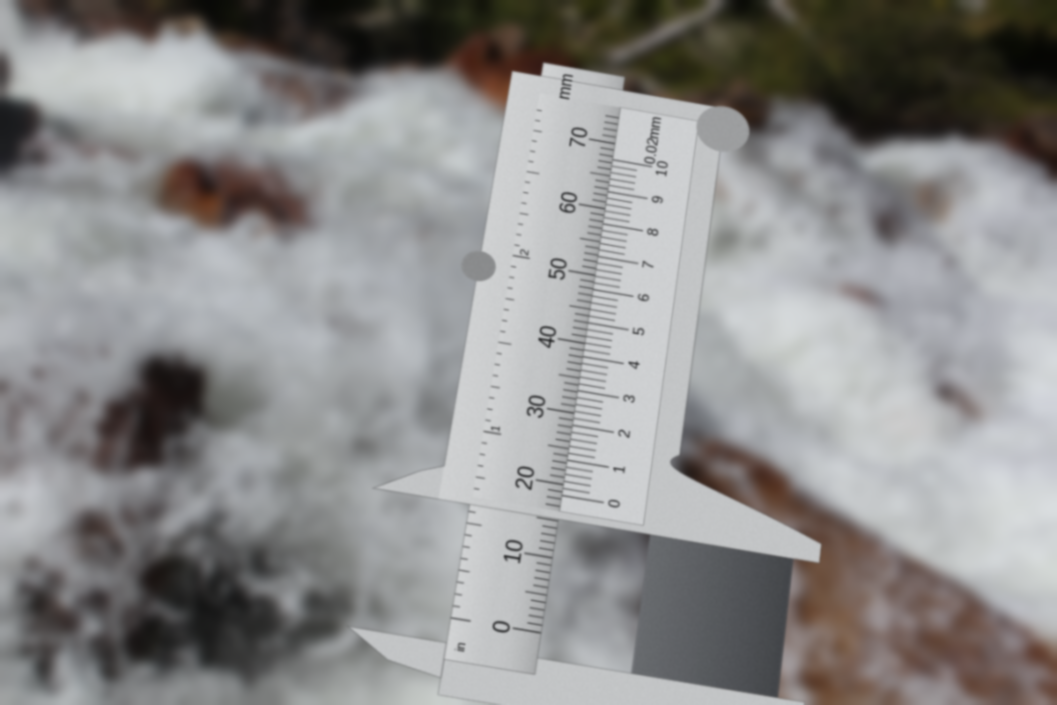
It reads 18.5 mm
